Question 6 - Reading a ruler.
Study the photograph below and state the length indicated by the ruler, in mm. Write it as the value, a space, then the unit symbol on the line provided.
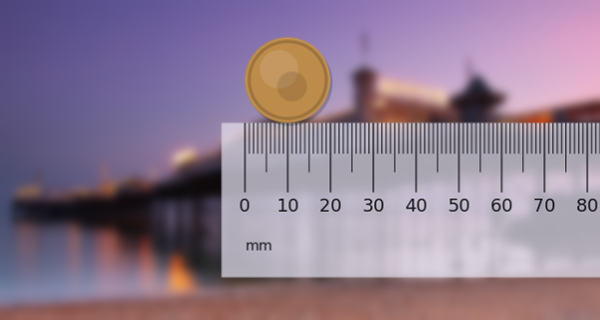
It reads 20 mm
